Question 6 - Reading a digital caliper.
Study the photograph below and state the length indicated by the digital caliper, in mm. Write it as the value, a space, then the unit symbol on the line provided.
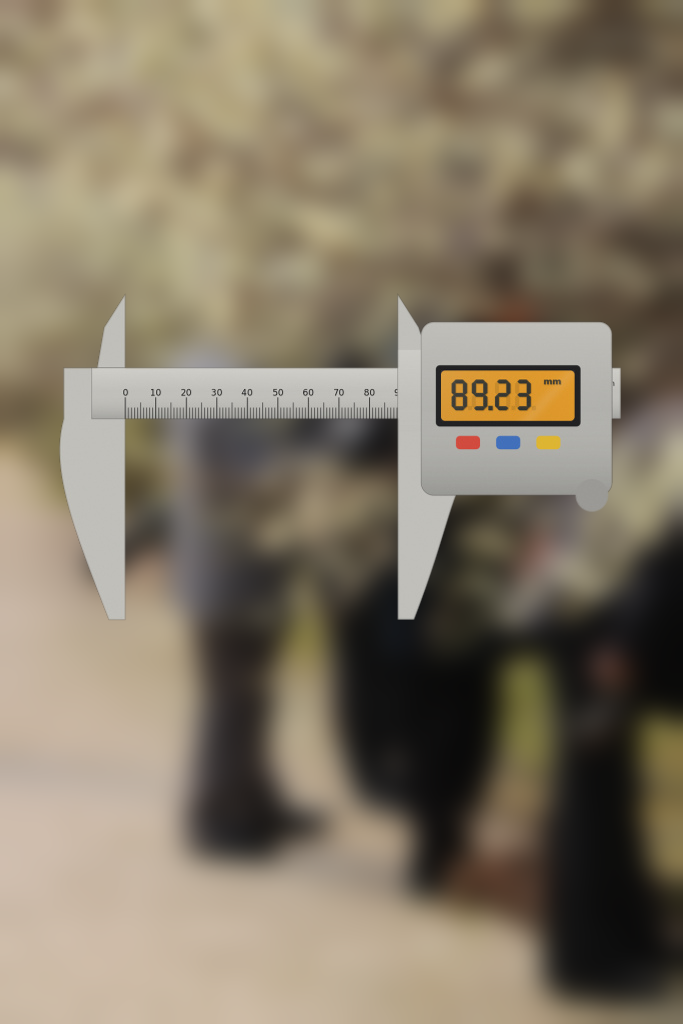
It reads 89.23 mm
